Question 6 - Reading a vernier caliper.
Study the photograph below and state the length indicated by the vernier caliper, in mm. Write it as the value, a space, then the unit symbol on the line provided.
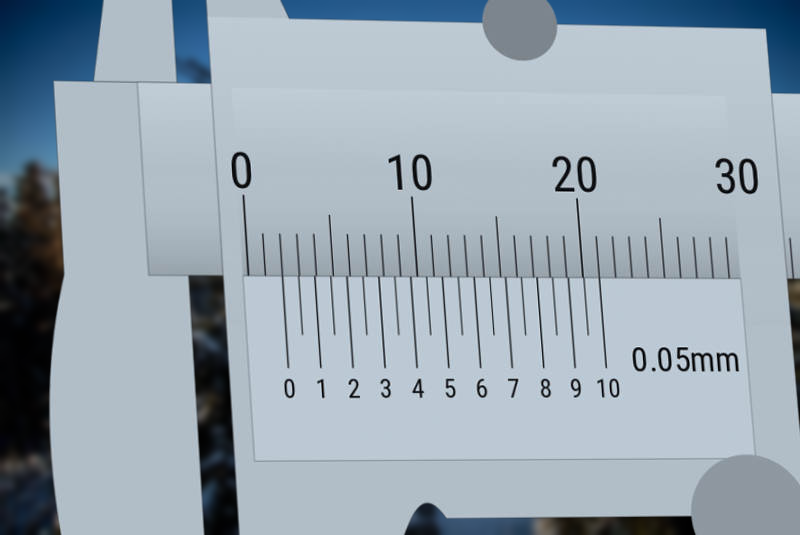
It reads 2.0 mm
